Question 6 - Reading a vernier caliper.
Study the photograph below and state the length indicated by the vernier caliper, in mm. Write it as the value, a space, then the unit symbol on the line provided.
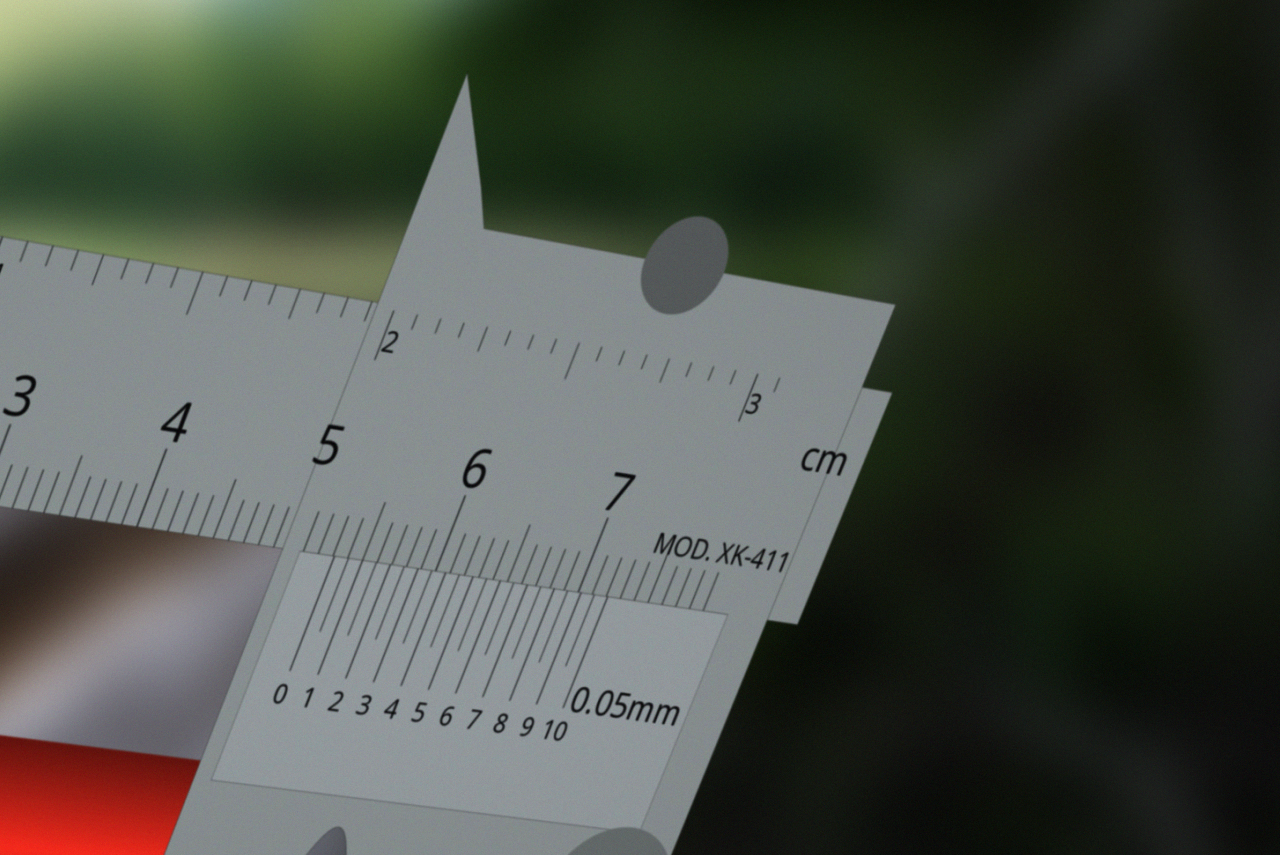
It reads 53.1 mm
